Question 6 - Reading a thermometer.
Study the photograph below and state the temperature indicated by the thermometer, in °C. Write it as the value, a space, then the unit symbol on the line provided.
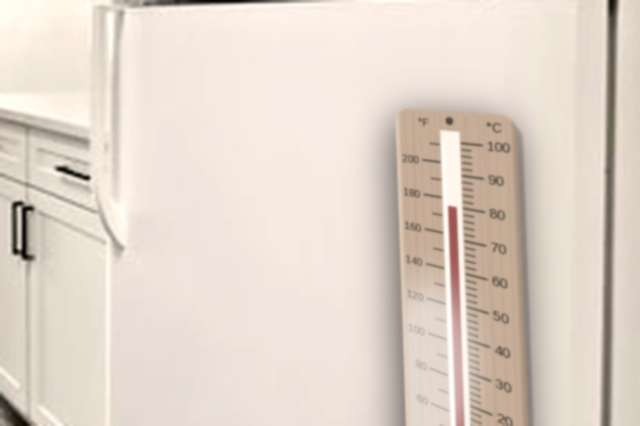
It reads 80 °C
